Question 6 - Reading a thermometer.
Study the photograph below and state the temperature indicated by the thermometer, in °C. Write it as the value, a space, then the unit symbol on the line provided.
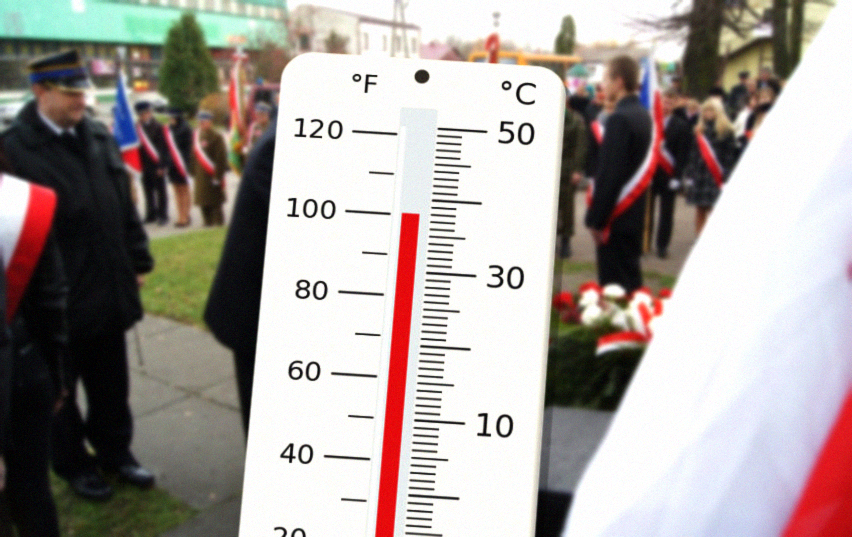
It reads 38 °C
